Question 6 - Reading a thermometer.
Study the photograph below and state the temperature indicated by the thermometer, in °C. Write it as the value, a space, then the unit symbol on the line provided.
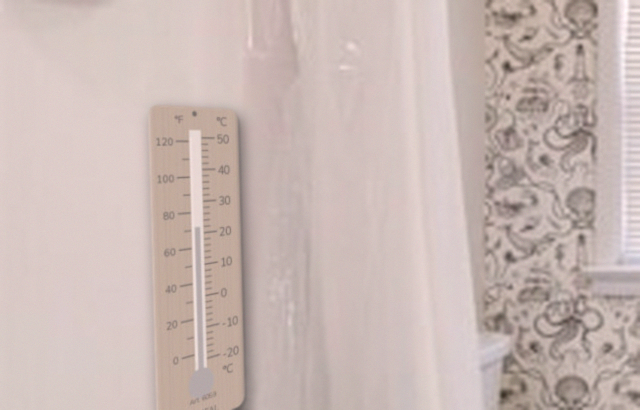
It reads 22 °C
